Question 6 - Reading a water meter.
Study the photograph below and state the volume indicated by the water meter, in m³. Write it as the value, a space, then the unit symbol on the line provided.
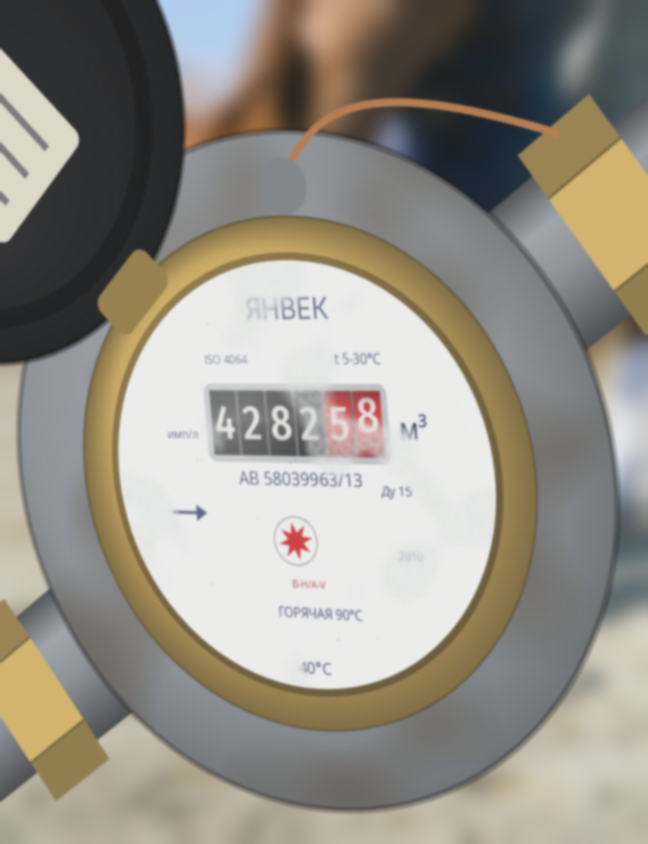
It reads 4282.58 m³
